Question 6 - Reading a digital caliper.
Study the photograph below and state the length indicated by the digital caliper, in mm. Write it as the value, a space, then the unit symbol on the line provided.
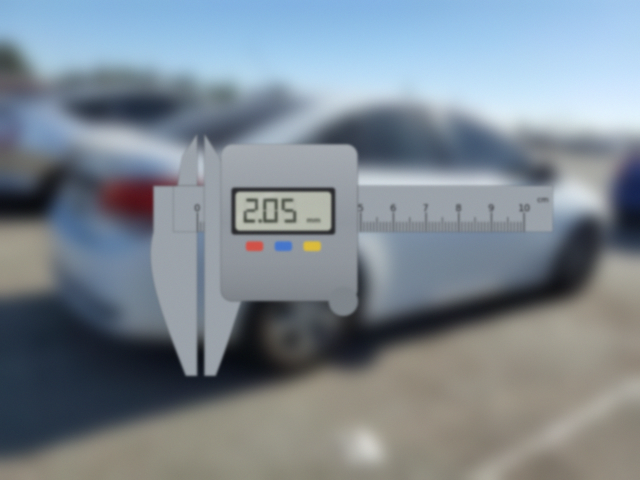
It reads 2.05 mm
